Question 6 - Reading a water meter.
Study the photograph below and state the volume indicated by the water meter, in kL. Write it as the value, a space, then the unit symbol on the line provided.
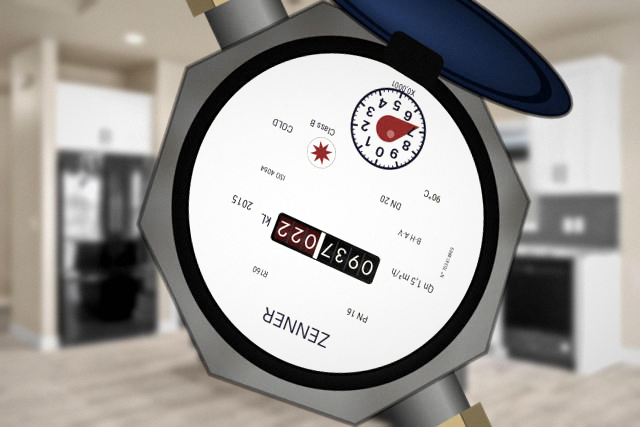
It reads 937.0226 kL
